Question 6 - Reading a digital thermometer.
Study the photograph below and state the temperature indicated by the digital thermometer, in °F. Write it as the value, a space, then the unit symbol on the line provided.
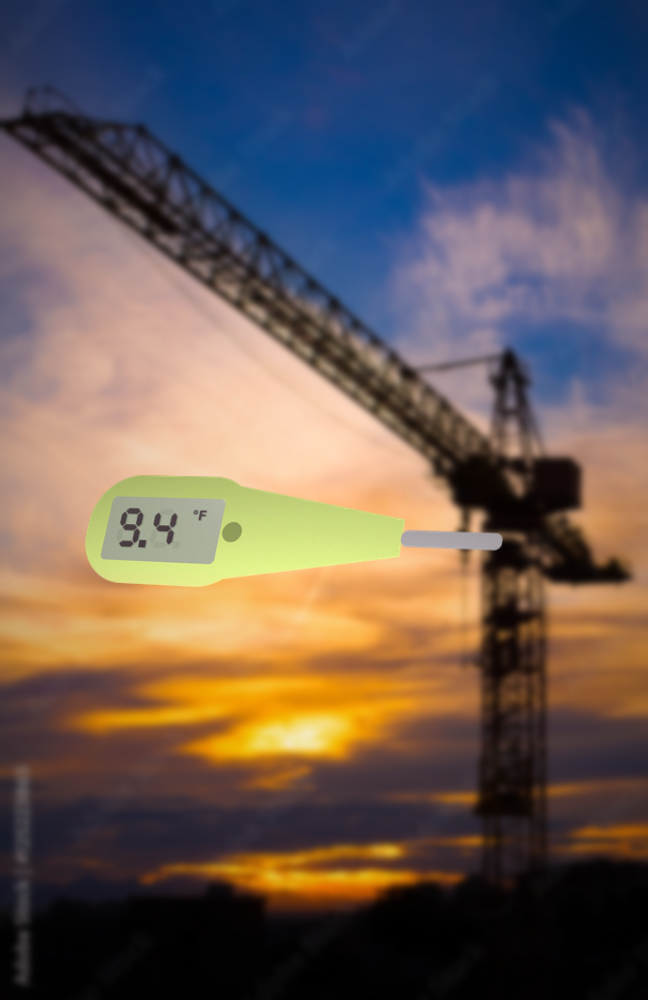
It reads 9.4 °F
